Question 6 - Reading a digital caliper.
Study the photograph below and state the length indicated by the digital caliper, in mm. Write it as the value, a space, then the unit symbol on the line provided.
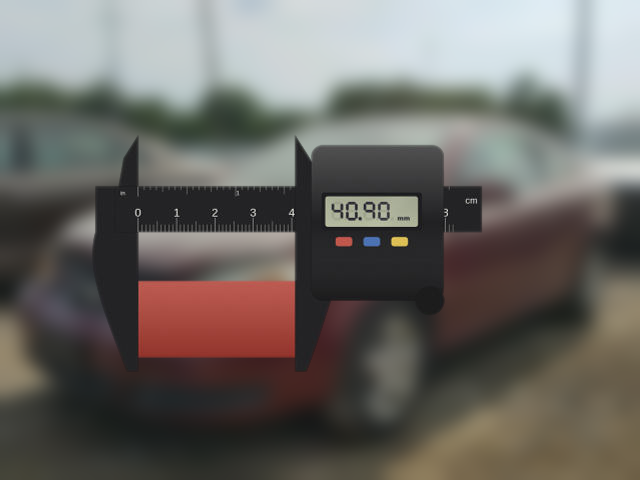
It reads 40.90 mm
